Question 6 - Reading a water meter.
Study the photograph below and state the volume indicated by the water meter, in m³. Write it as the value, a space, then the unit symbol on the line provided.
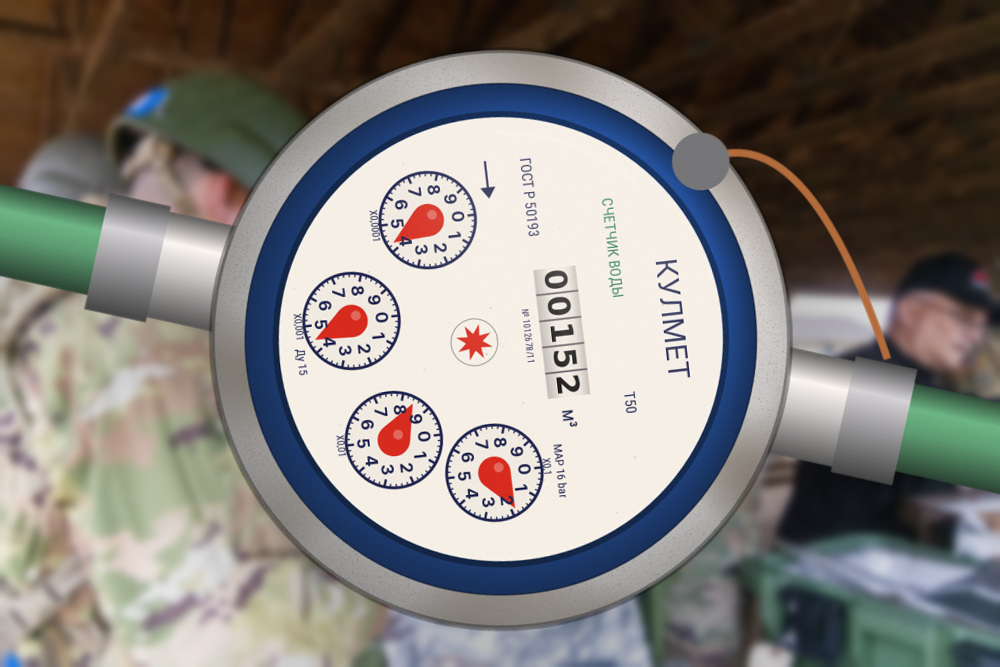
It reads 152.1844 m³
